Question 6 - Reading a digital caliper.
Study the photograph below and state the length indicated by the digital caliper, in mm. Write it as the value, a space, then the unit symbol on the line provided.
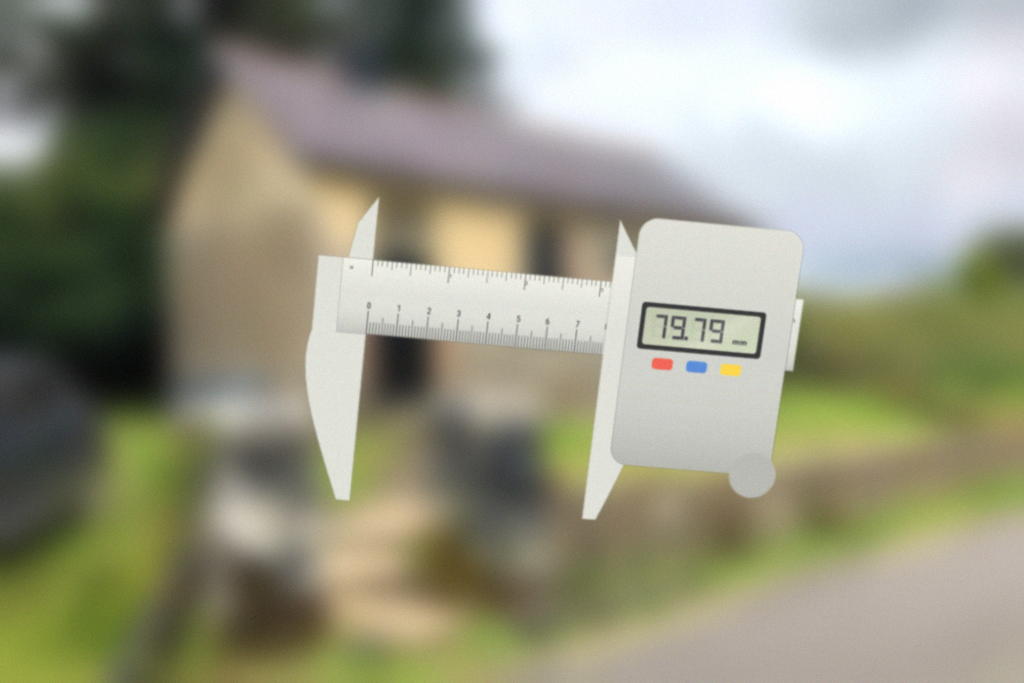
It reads 79.79 mm
